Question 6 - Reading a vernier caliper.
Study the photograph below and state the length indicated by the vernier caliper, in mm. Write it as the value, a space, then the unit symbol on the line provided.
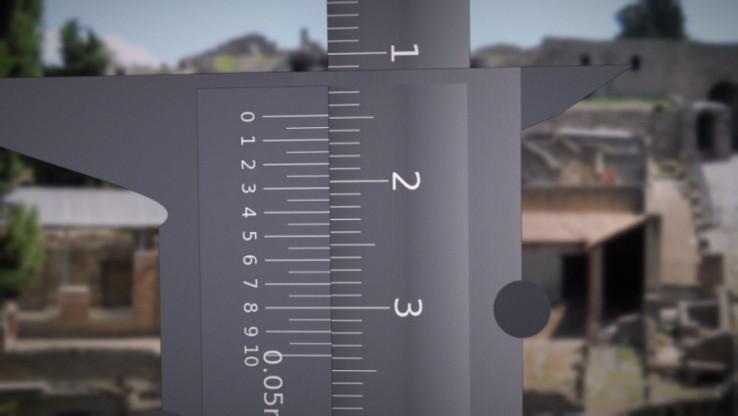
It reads 14.8 mm
